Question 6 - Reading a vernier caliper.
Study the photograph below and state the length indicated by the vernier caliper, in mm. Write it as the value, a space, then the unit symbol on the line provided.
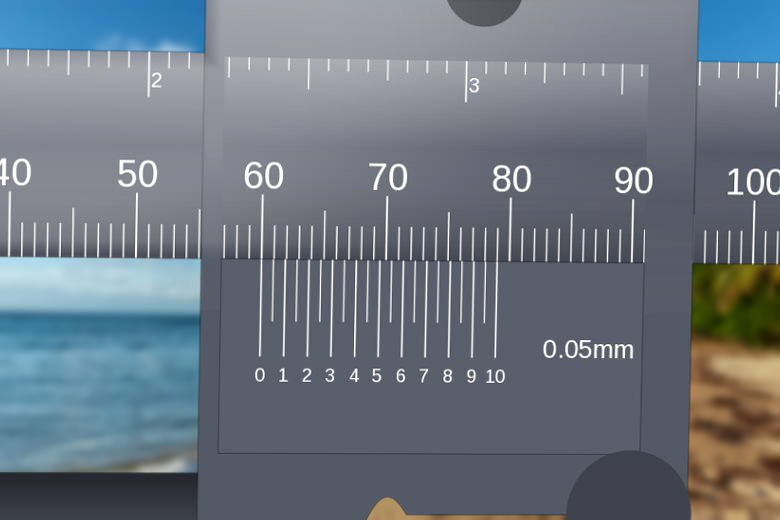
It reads 60.0 mm
